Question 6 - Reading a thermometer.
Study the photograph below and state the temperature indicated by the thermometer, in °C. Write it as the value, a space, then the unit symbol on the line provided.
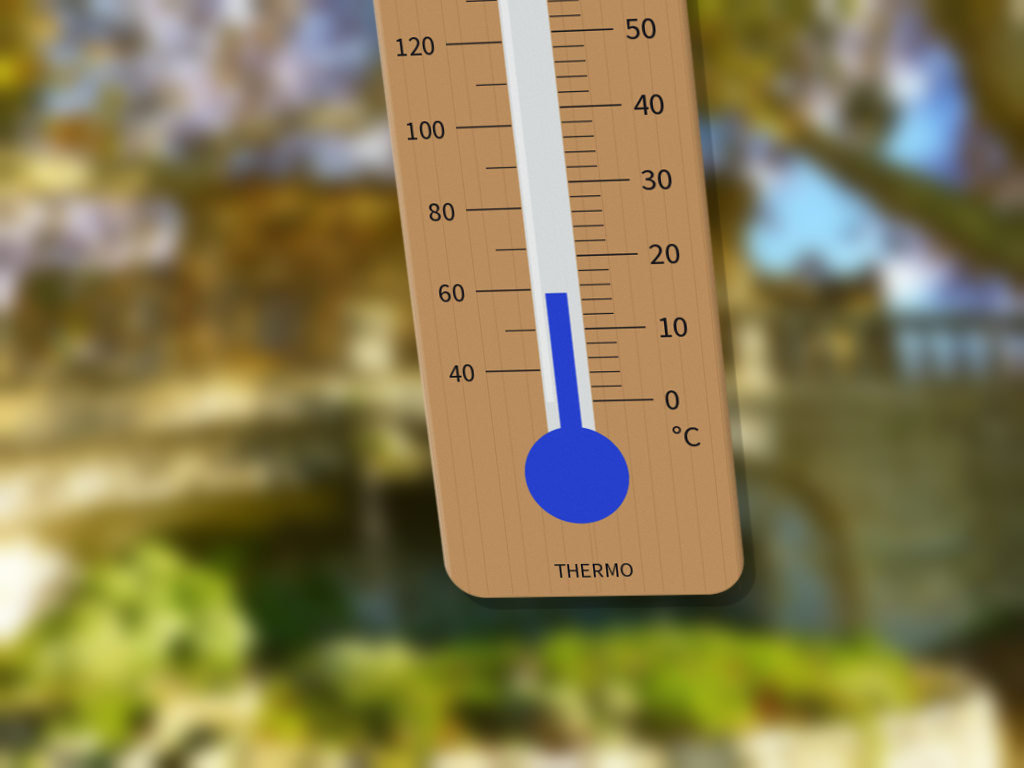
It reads 15 °C
